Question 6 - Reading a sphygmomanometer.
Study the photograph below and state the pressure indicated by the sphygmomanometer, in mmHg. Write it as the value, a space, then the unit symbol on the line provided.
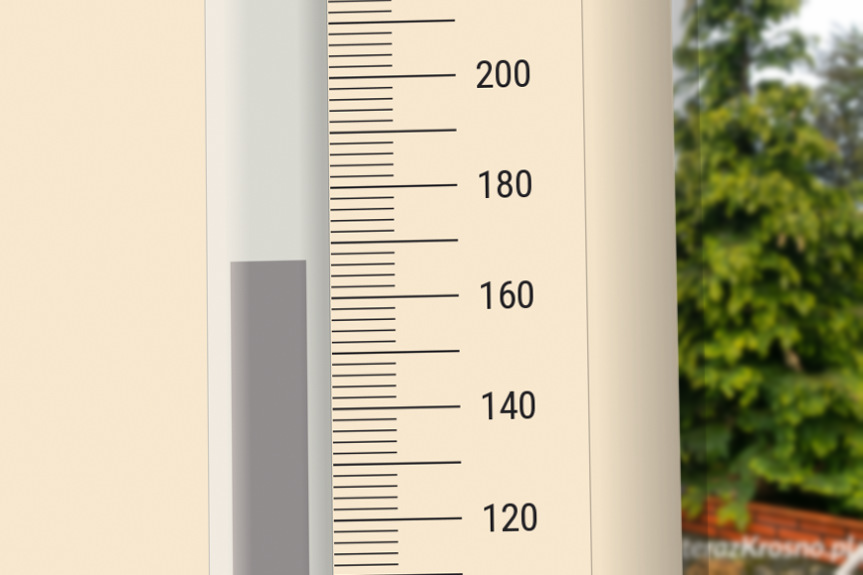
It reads 167 mmHg
